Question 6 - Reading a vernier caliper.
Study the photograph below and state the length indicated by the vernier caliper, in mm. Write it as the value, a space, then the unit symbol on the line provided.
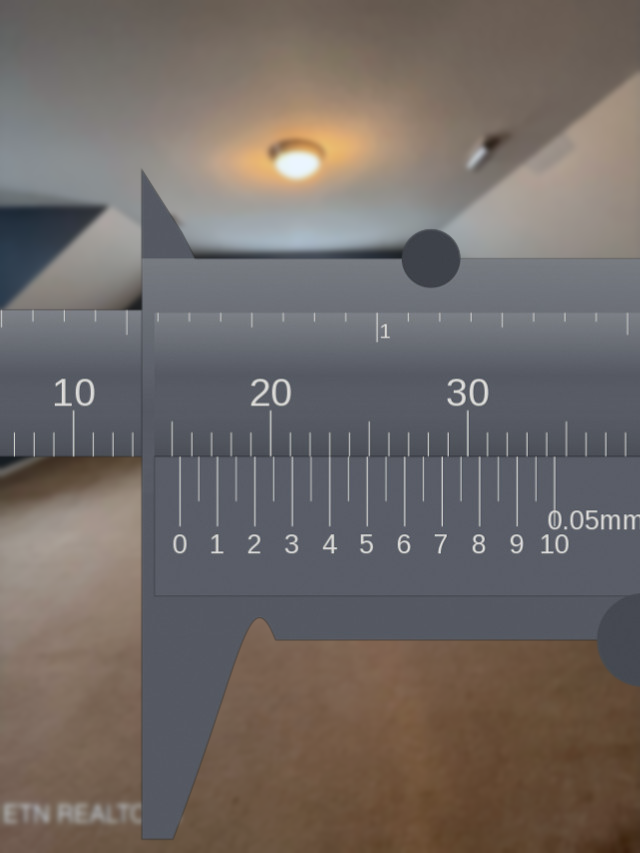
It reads 15.4 mm
